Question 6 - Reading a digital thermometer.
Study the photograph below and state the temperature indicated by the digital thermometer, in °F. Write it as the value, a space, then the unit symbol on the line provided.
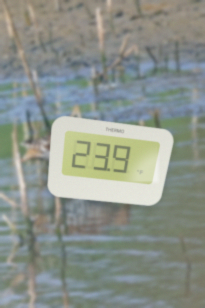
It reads 23.9 °F
